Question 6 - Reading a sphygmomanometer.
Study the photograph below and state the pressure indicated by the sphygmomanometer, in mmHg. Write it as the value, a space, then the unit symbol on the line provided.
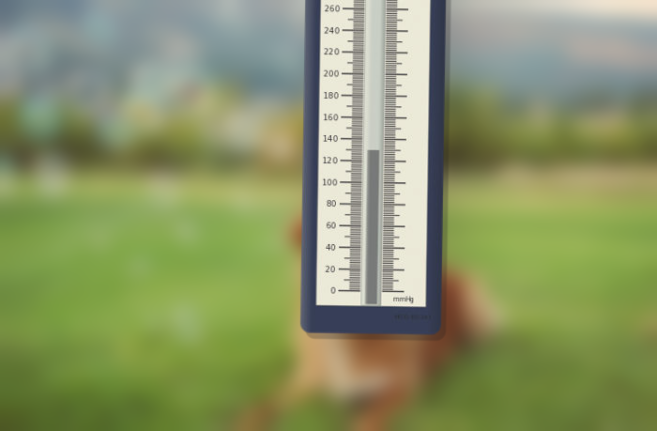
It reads 130 mmHg
